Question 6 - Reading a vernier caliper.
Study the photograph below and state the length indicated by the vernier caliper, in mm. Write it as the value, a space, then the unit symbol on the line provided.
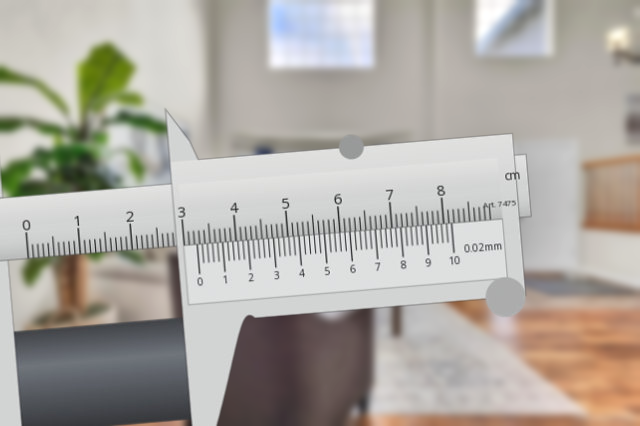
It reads 32.5 mm
